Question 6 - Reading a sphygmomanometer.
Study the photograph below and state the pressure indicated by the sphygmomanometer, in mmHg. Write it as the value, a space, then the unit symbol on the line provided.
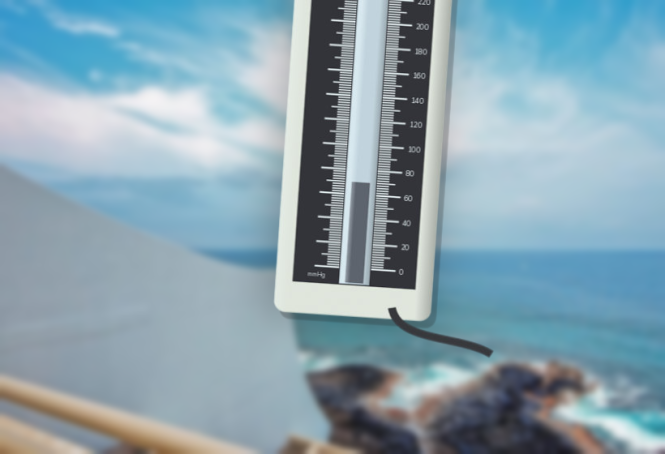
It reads 70 mmHg
